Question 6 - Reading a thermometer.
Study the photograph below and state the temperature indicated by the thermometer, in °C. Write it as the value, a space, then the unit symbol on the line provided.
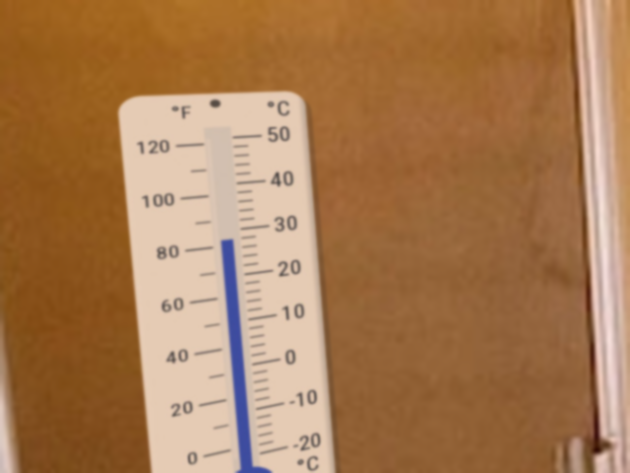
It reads 28 °C
